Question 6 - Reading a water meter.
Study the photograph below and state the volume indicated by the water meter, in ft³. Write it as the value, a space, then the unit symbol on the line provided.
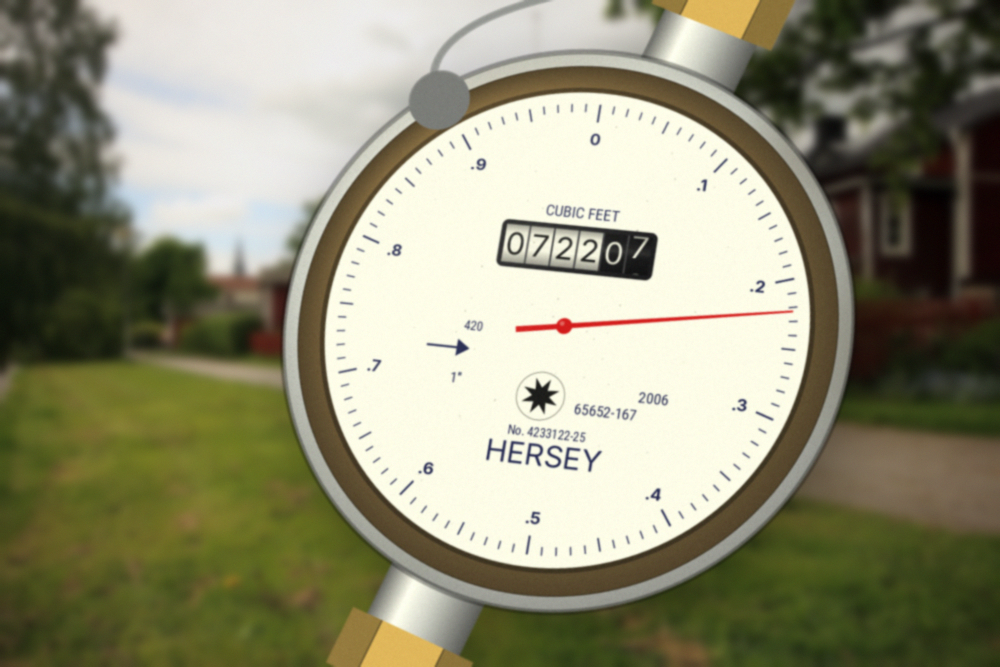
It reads 72207.22 ft³
